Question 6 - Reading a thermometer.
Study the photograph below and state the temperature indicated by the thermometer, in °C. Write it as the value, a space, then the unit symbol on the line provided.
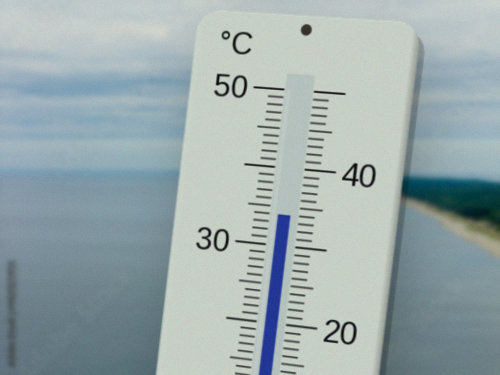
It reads 34 °C
